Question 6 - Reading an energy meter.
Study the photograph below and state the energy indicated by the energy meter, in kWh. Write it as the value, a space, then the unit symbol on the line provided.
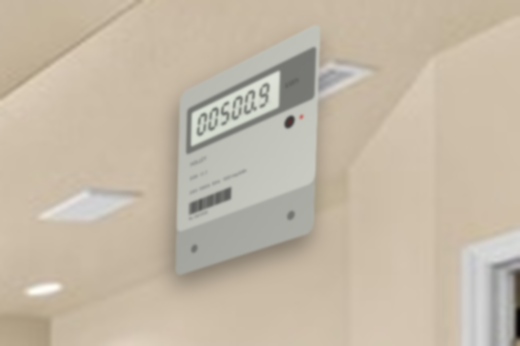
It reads 500.9 kWh
